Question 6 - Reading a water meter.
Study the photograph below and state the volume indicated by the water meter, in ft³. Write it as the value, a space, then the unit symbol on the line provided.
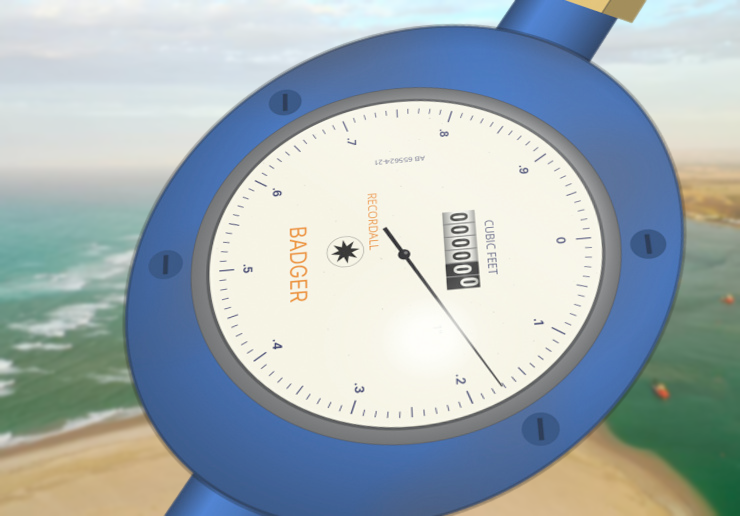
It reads 0.17 ft³
